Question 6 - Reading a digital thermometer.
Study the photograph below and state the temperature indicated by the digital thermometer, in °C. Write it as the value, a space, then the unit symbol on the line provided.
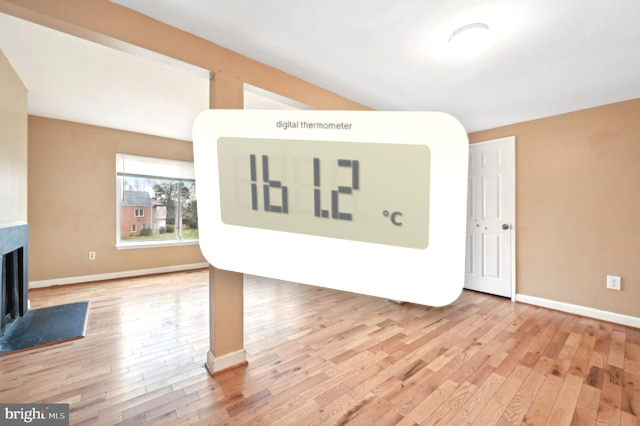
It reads 161.2 °C
